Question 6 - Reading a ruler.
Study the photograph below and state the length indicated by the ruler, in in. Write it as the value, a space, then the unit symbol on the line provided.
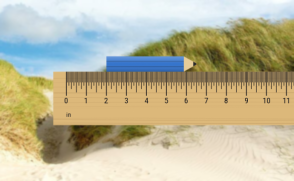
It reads 4.5 in
